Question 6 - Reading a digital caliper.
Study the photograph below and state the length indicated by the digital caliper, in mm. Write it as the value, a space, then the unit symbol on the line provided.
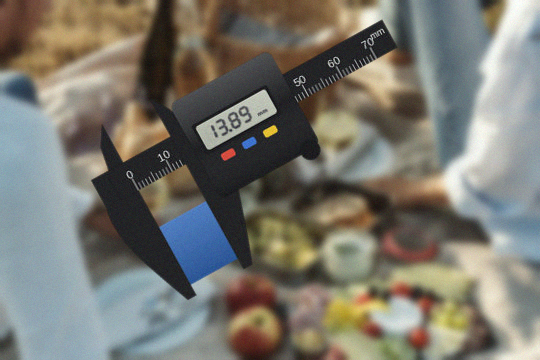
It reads 13.89 mm
